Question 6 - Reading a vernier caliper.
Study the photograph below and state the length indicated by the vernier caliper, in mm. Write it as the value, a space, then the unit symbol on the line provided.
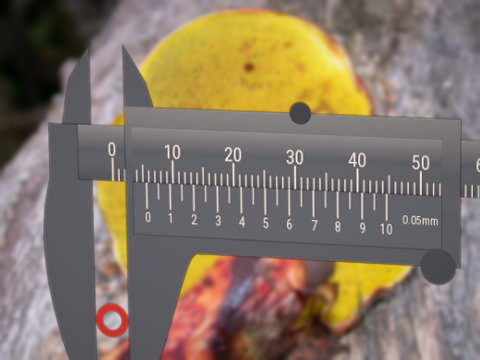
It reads 5.6 mm
